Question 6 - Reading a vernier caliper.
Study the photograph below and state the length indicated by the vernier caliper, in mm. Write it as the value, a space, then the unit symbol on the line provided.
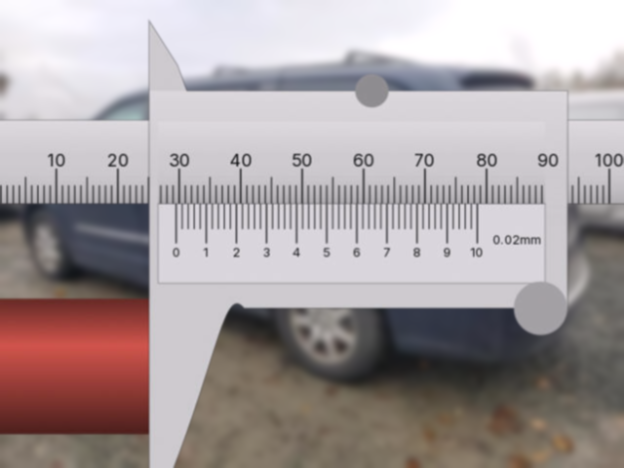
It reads 29.5 mm
